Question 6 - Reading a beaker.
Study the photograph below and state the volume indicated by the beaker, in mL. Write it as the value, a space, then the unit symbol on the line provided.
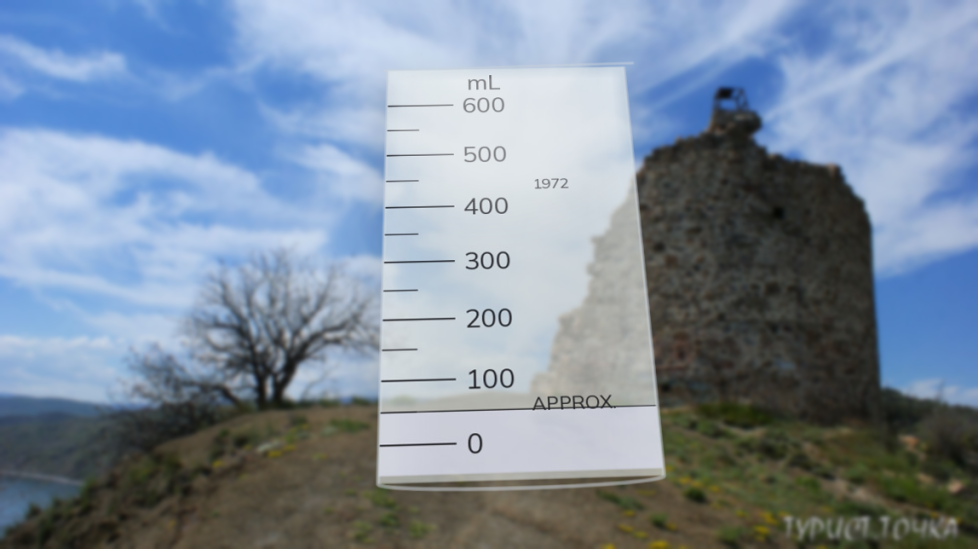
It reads 50 mL
